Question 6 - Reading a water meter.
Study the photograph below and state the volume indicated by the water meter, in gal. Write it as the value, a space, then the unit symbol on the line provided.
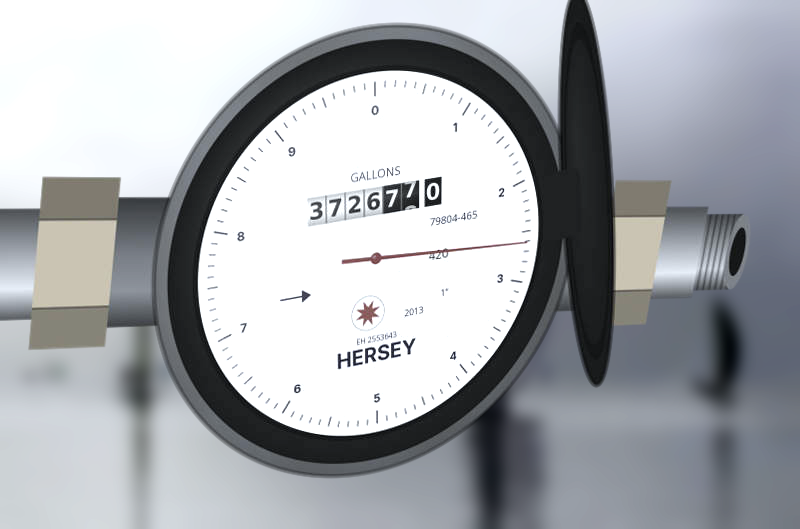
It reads 3726772.6 gal
